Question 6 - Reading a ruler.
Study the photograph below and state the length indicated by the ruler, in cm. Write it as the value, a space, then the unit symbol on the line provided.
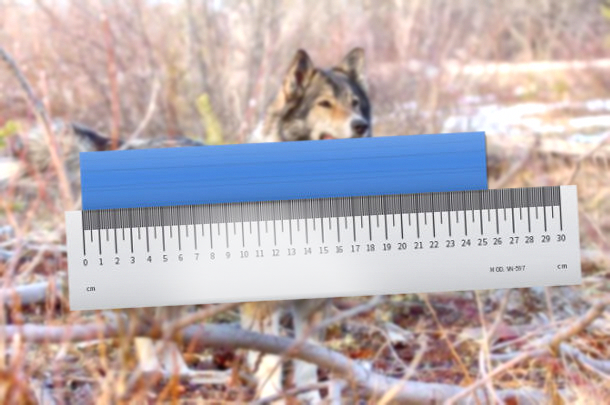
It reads 25.5 cm
